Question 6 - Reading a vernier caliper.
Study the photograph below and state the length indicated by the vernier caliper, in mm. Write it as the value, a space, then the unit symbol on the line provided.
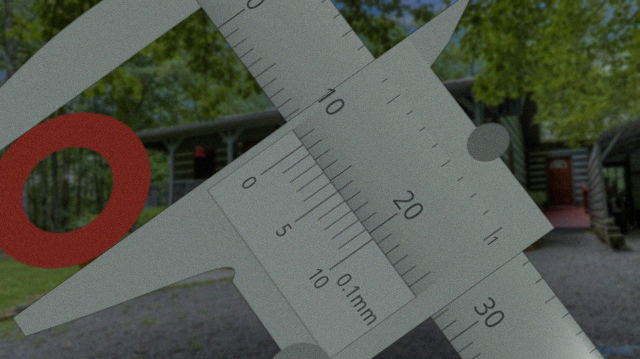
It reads 11.5 mm
